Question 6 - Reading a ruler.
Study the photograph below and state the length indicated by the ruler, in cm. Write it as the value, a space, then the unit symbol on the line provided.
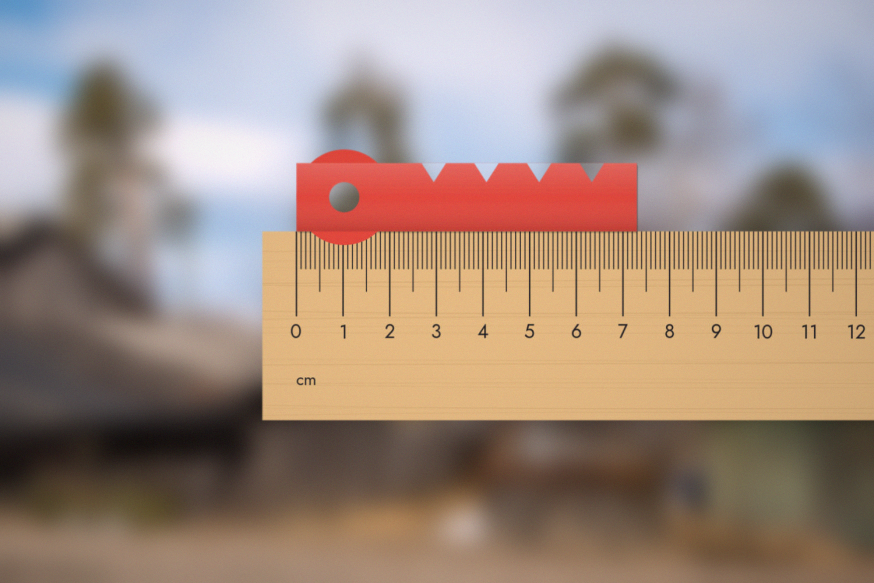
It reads 7.3 cm
